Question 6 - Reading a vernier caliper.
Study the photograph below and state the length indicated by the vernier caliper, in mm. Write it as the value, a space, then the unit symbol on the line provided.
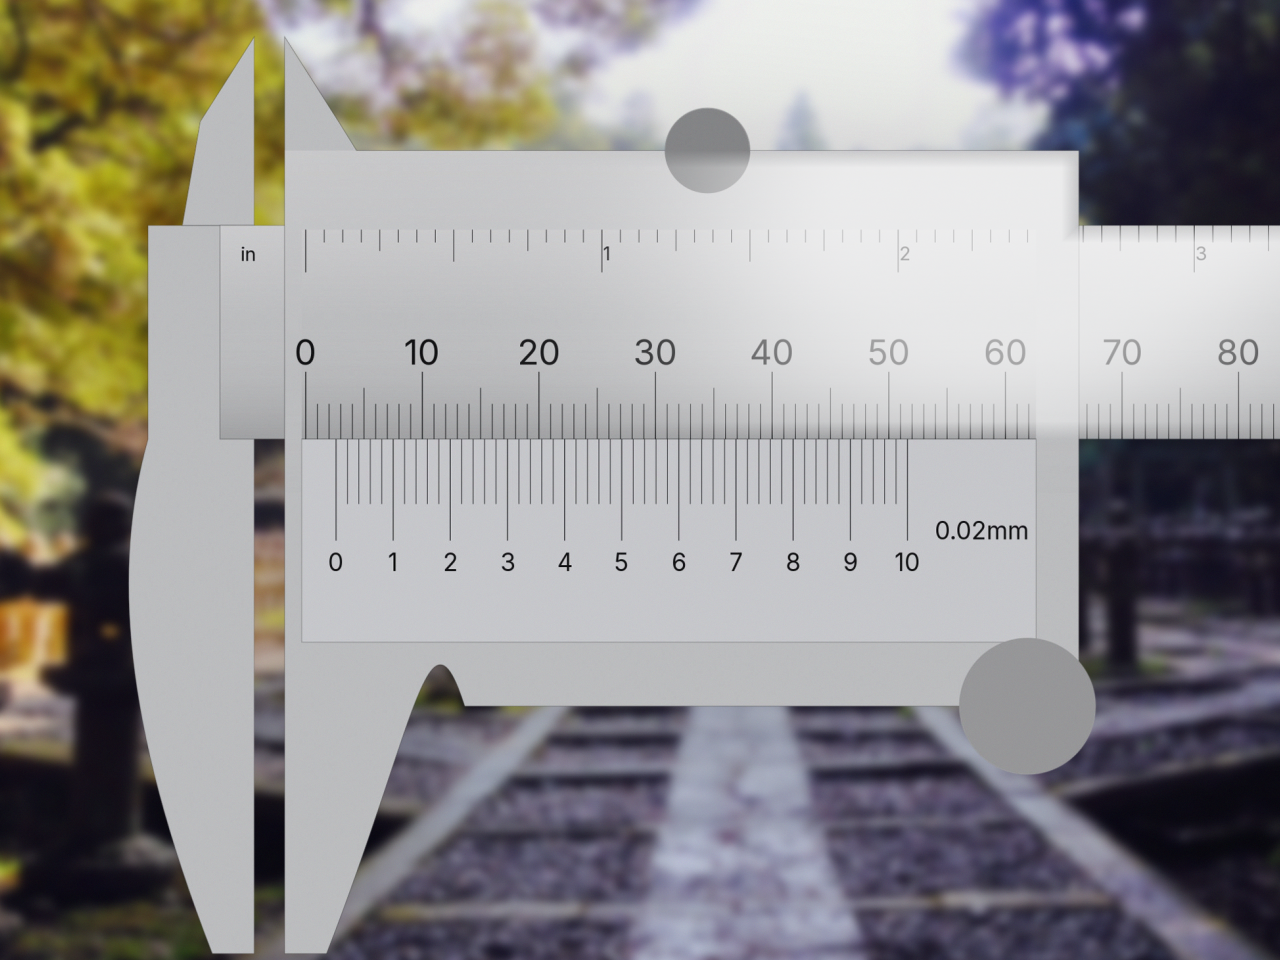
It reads 2.6 mm
